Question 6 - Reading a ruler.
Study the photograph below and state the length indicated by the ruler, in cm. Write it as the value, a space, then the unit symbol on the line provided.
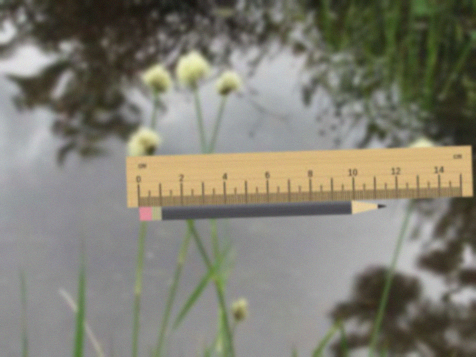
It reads 11.5 cm
